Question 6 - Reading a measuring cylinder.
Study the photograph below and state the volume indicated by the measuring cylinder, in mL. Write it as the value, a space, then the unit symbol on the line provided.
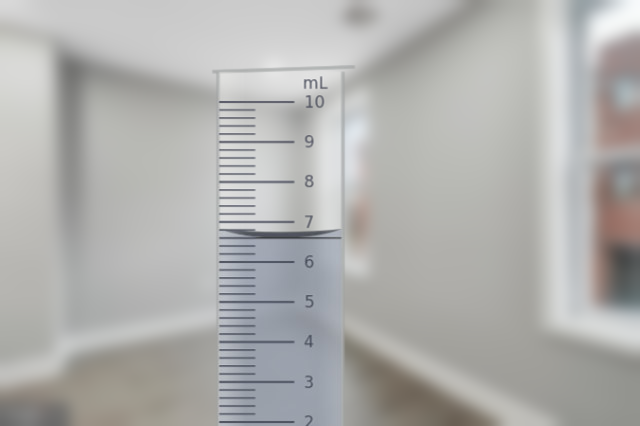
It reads 6.6 mL
